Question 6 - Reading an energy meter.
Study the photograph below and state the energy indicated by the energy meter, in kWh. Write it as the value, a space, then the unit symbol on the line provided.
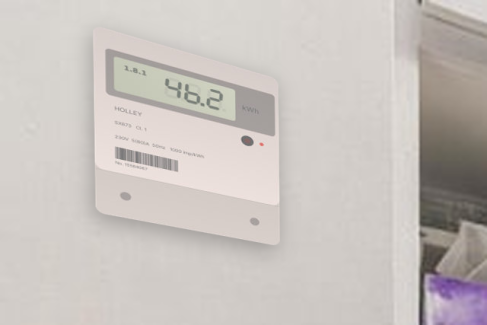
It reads 46.2 kWh
